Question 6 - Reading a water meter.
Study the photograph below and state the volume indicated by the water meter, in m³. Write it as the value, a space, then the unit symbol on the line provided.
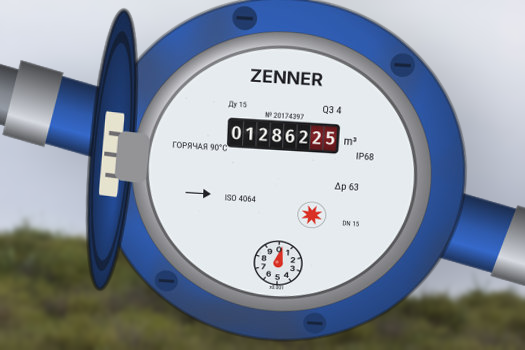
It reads 12862.250 m³
